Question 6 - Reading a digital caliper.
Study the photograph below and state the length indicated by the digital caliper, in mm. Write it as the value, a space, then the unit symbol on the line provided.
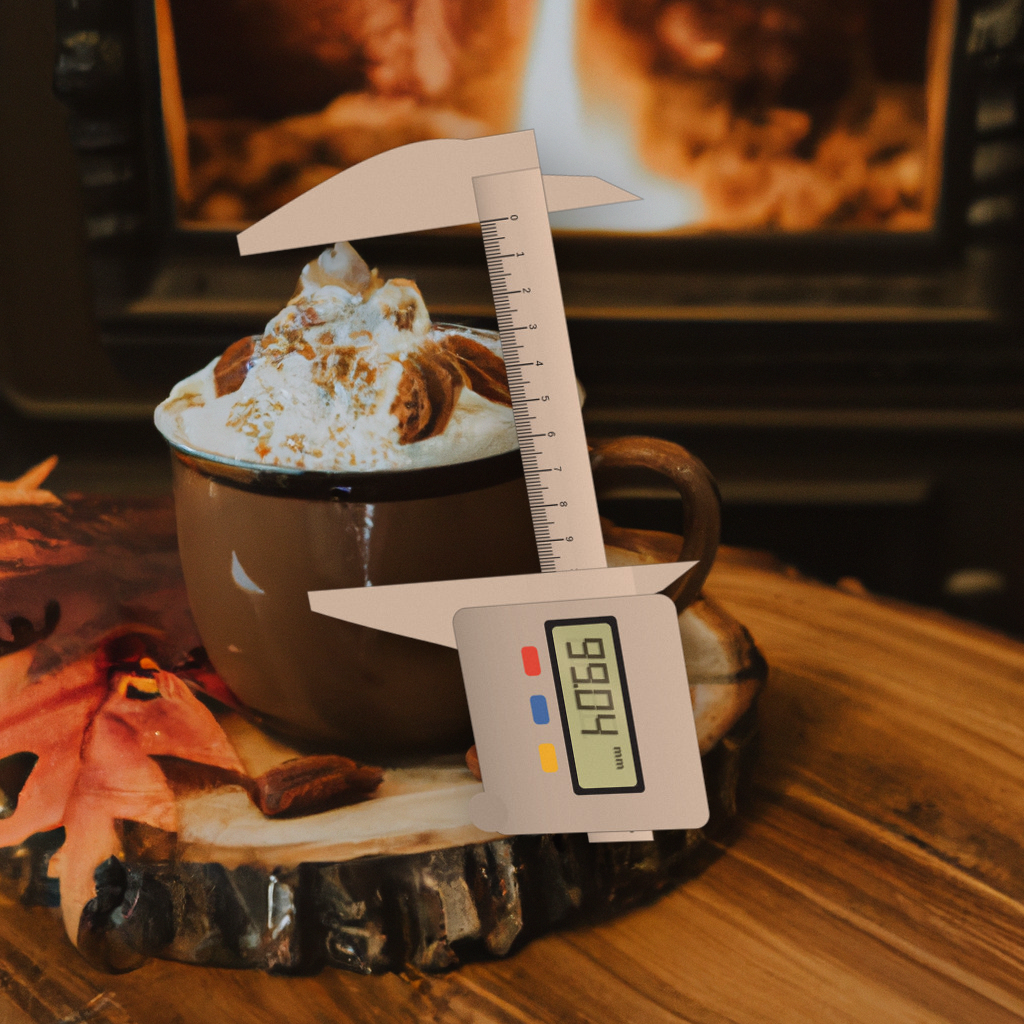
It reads 99.04 mm
